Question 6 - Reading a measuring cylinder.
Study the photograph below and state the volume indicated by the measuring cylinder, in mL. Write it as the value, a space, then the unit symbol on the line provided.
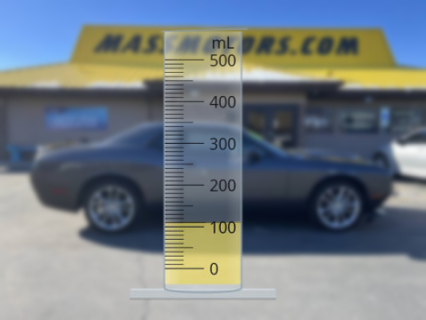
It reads 110 mL
